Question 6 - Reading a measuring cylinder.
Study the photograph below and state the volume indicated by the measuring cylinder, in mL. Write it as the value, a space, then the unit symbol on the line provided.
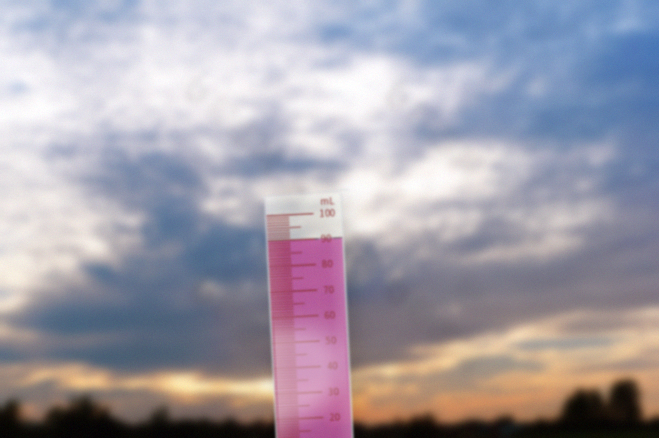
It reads 90 mL
